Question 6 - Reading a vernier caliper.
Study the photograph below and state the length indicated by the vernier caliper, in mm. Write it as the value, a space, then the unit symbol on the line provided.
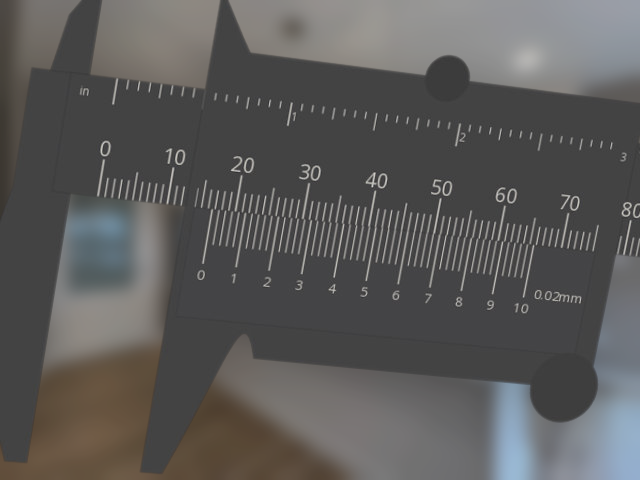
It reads 16.6 mm
